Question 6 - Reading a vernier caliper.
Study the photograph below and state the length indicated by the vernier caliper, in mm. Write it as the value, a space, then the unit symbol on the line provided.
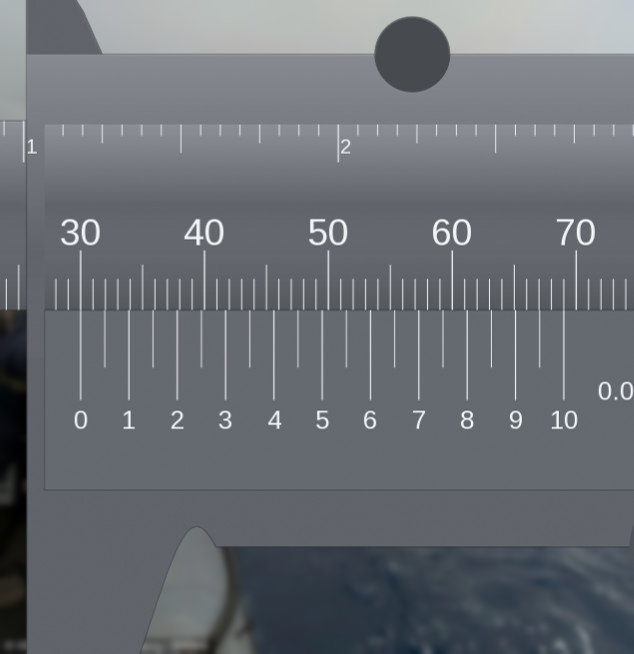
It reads 30.0 mm
